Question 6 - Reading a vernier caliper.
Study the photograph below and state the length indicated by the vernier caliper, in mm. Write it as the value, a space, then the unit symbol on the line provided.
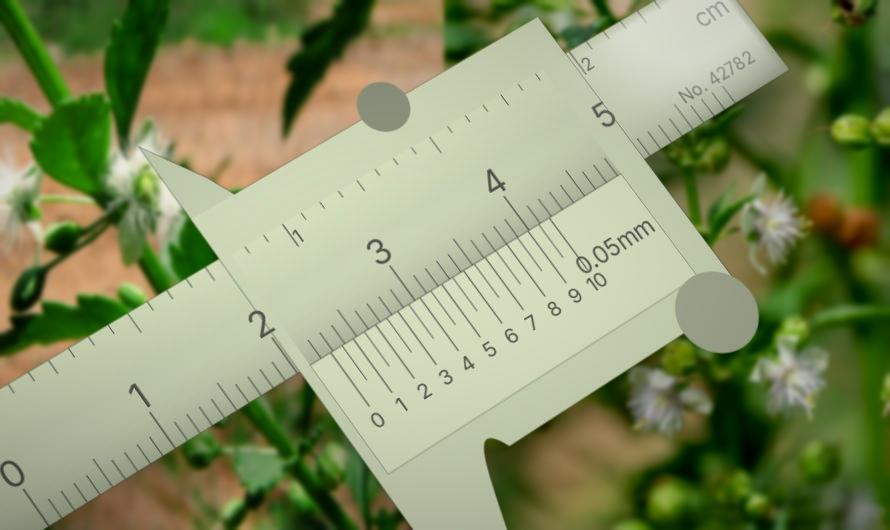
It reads 22.8 mm
